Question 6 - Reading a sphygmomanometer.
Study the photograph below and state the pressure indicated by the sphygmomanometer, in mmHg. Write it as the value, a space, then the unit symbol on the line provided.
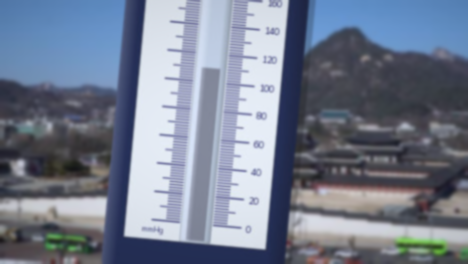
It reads 110 mmHg
